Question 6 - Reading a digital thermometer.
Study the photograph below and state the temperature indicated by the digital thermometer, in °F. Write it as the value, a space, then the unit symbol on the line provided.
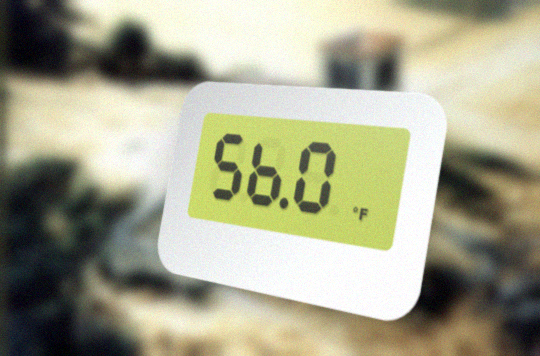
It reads 56.0 °F
